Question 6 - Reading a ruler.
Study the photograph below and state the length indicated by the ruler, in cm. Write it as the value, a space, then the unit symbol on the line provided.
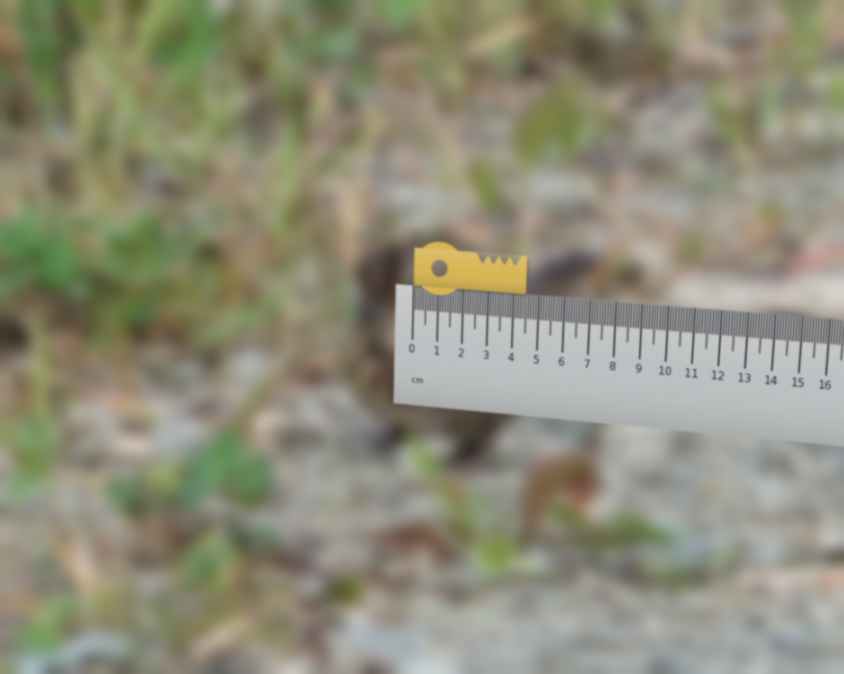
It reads 4.5 cm
